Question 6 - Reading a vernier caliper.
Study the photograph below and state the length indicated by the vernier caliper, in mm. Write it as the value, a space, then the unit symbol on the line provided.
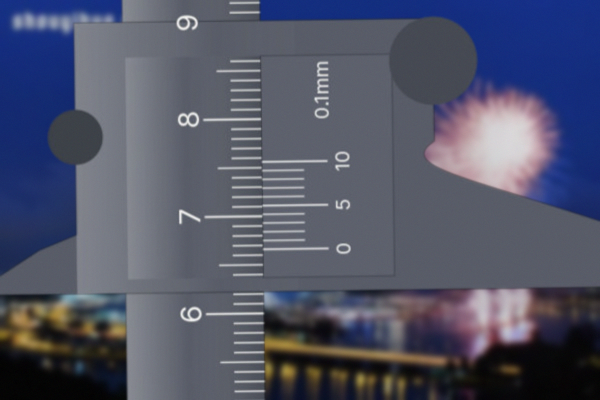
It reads 66.6 mm
